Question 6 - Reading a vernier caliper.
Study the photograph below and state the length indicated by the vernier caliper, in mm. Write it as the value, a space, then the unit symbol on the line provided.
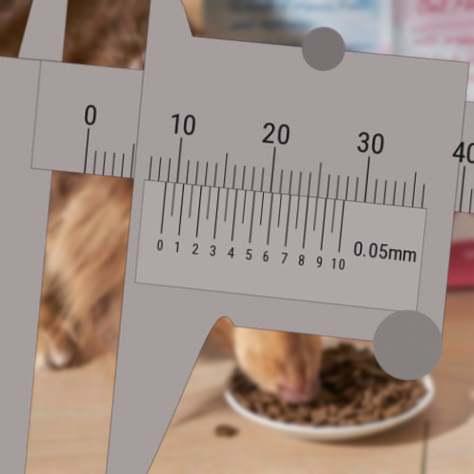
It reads 8.8 mm
